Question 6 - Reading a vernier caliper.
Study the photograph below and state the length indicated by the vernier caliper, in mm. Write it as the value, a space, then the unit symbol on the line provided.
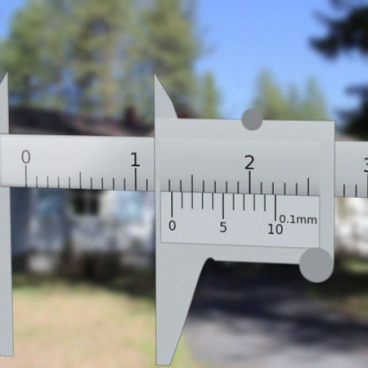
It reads 13.2 mm
